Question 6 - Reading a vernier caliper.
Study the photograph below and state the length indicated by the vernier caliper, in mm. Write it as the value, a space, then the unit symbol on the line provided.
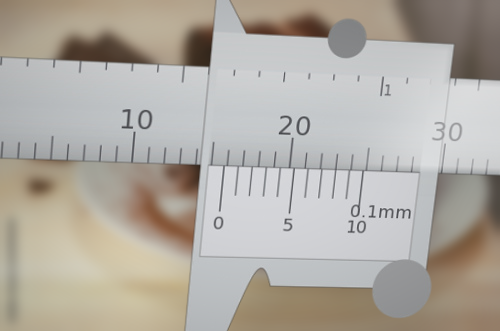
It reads 15.8 mm
